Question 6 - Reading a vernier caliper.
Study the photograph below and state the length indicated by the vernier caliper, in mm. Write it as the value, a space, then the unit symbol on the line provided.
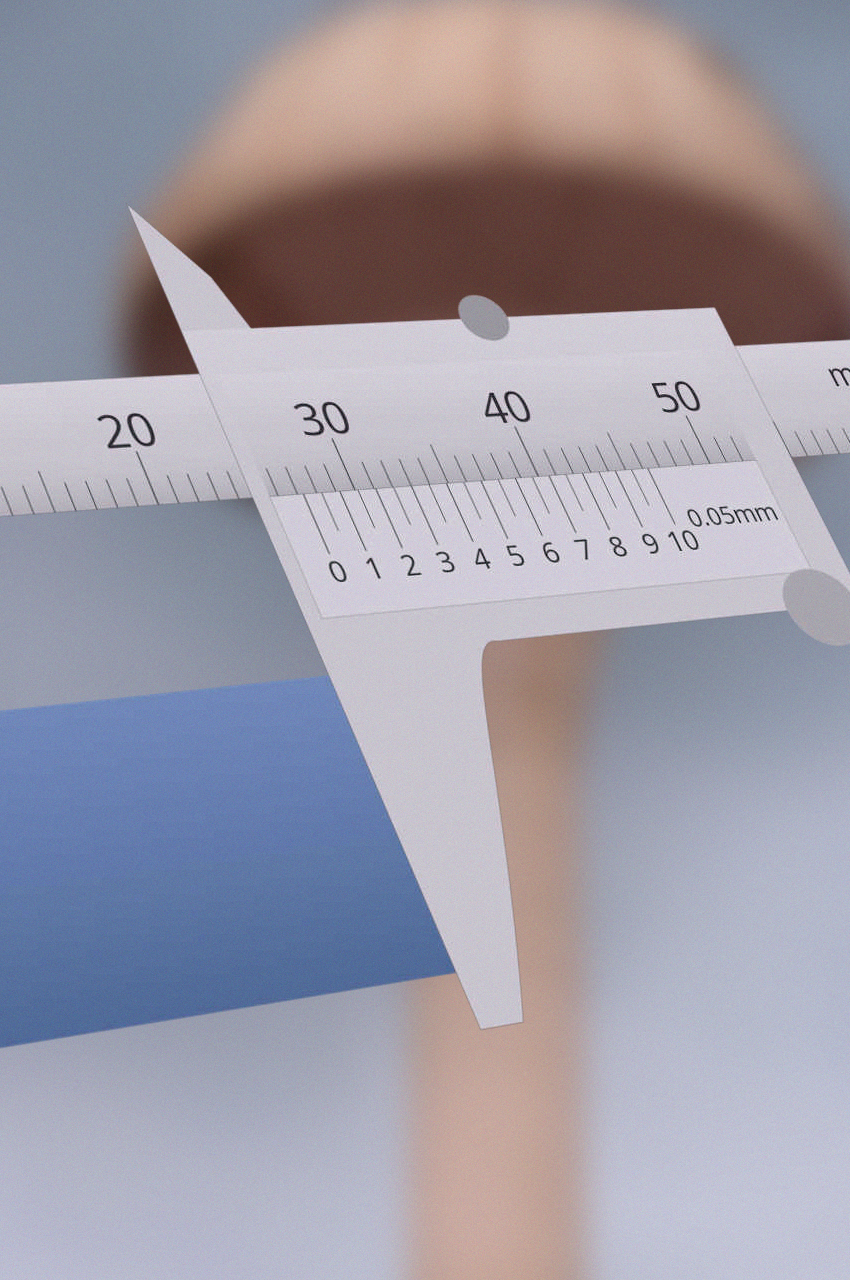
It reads 27.3 mm
